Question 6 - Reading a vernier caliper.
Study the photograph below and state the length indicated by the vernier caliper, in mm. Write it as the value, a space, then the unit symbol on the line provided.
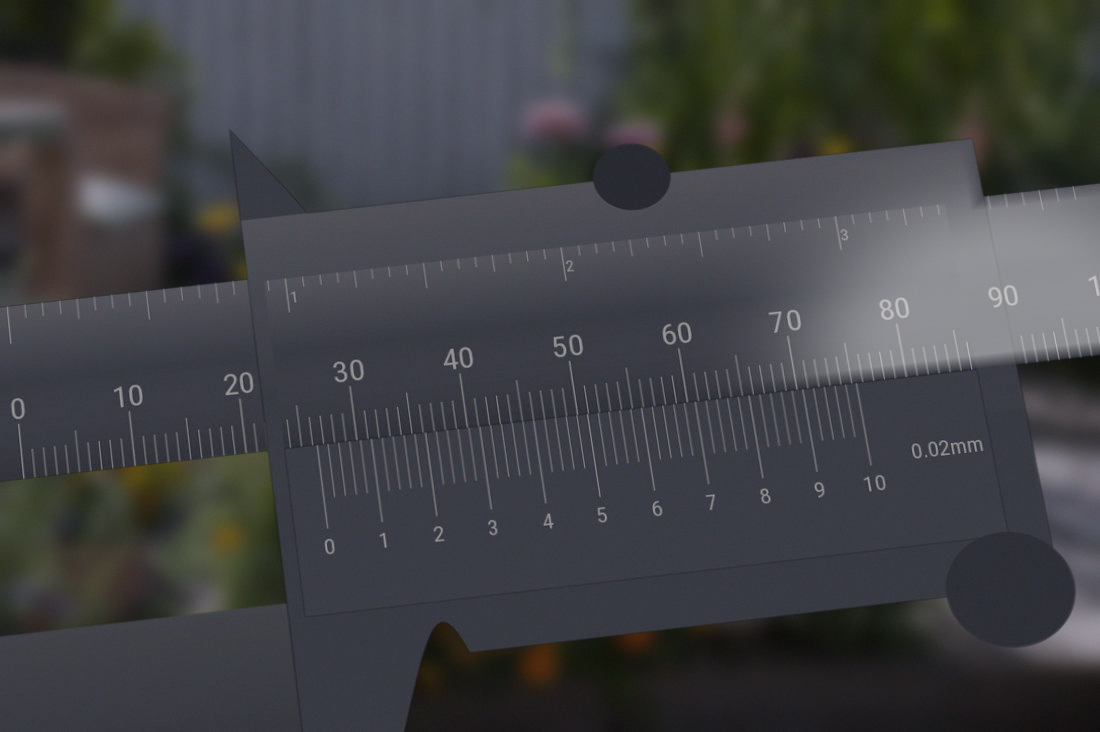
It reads 26.4 mm
